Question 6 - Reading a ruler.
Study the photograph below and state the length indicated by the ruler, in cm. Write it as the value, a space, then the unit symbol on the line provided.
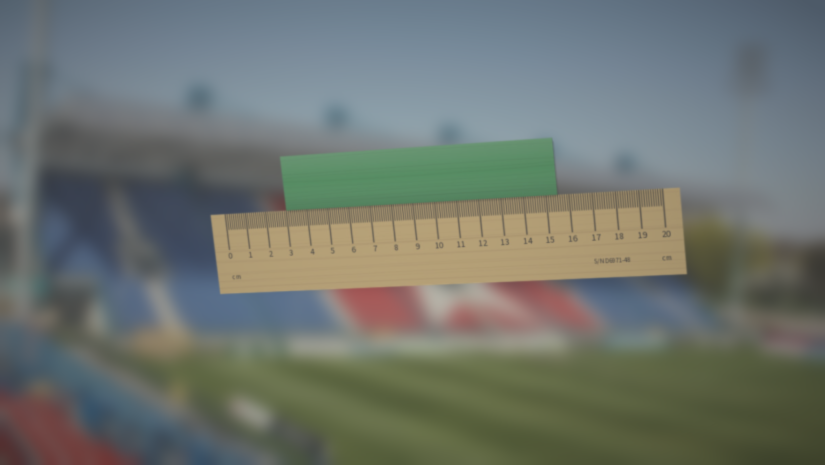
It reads 12.5 cm
